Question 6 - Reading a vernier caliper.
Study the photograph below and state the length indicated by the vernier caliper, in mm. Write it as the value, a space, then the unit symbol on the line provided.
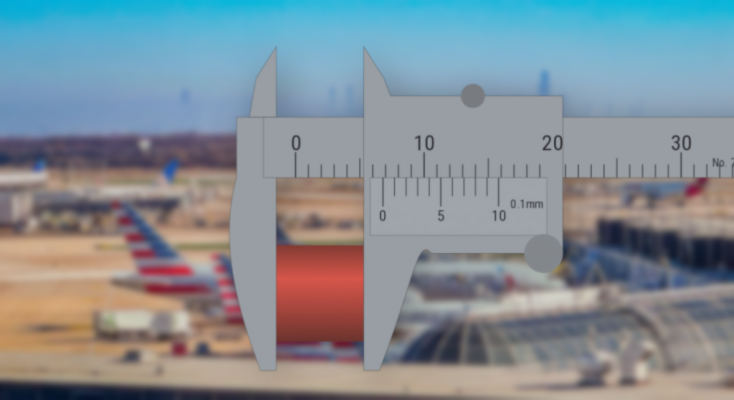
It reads 6.8 mm
